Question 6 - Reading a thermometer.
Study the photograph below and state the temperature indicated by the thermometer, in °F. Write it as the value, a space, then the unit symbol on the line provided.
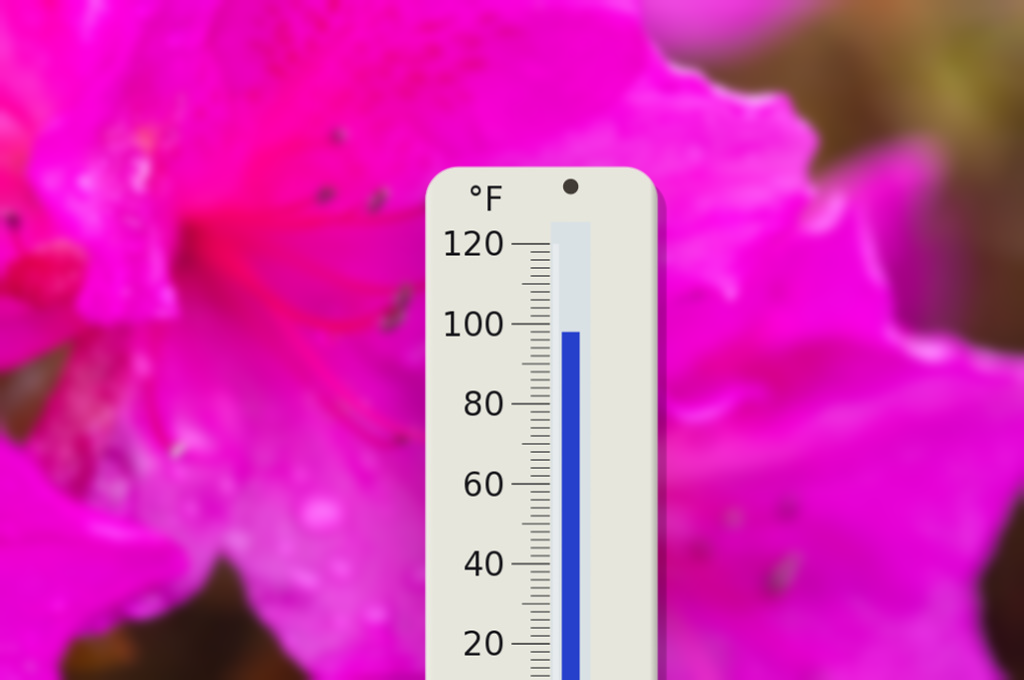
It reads 98 °F
